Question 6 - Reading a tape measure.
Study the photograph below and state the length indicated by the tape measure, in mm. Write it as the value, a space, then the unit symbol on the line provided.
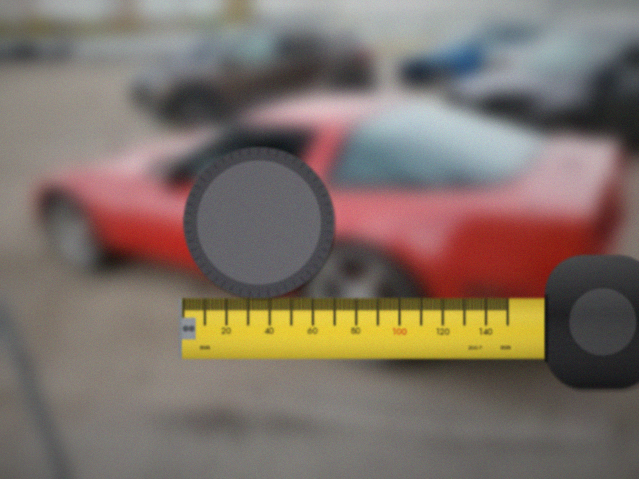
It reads 70 mm
